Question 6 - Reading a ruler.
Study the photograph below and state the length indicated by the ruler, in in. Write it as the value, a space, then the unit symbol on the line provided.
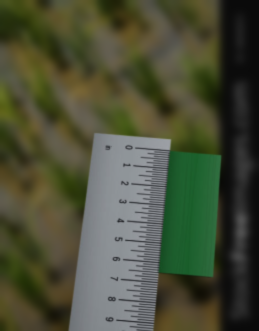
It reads 6.5 in
